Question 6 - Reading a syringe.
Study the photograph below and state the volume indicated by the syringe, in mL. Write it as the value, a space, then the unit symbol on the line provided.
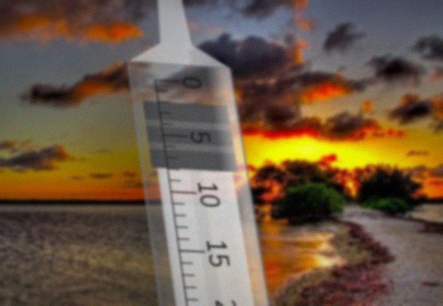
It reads 2 mL
